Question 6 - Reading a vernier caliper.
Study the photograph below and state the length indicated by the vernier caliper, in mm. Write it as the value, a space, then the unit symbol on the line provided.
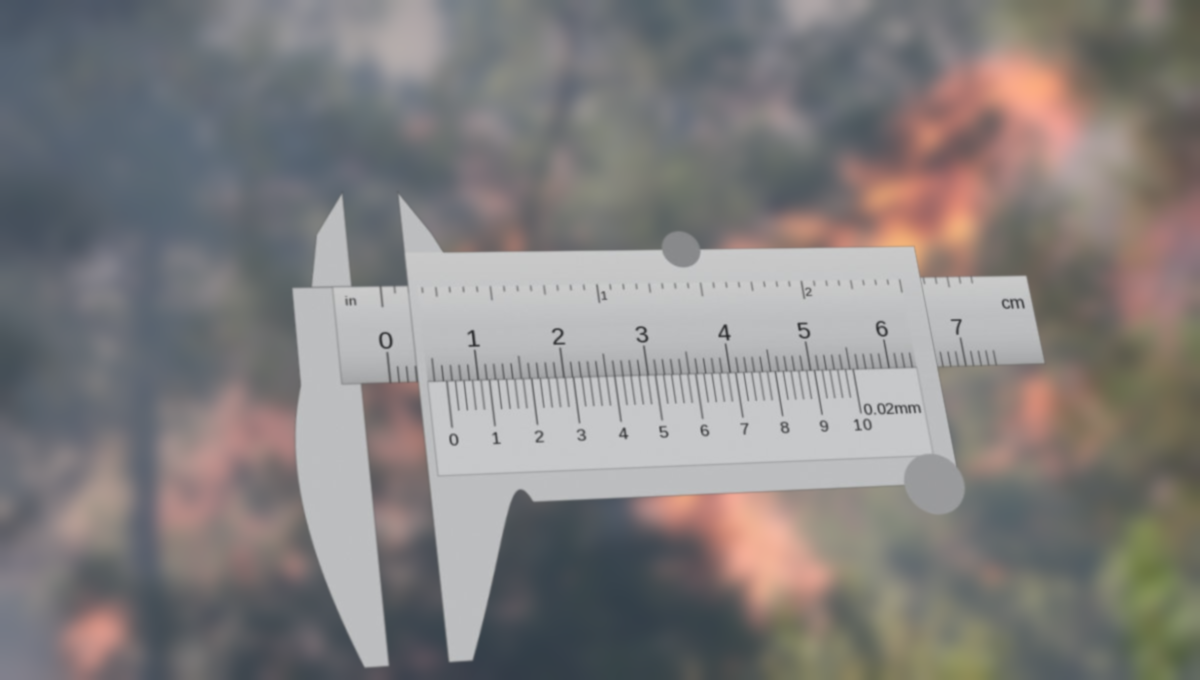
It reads 6.4 mm
